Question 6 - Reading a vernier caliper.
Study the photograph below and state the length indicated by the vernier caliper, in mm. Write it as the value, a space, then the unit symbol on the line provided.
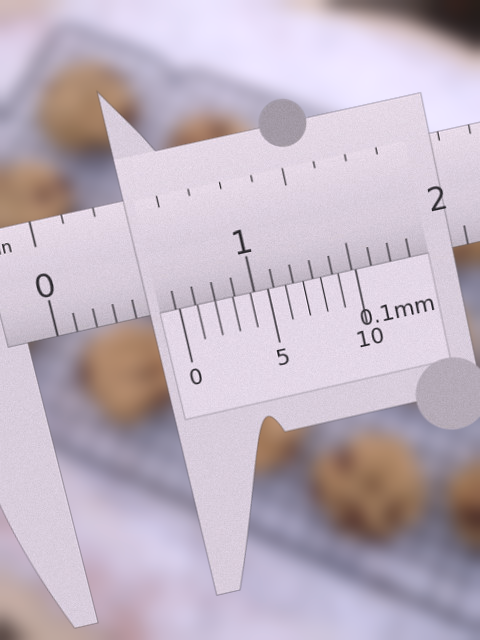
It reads 6.2 mm
